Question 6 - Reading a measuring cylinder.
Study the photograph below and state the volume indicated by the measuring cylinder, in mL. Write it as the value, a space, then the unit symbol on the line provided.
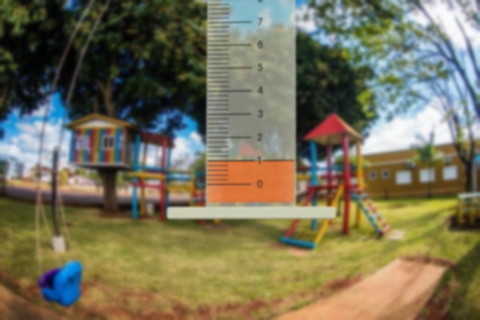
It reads 1 mL
